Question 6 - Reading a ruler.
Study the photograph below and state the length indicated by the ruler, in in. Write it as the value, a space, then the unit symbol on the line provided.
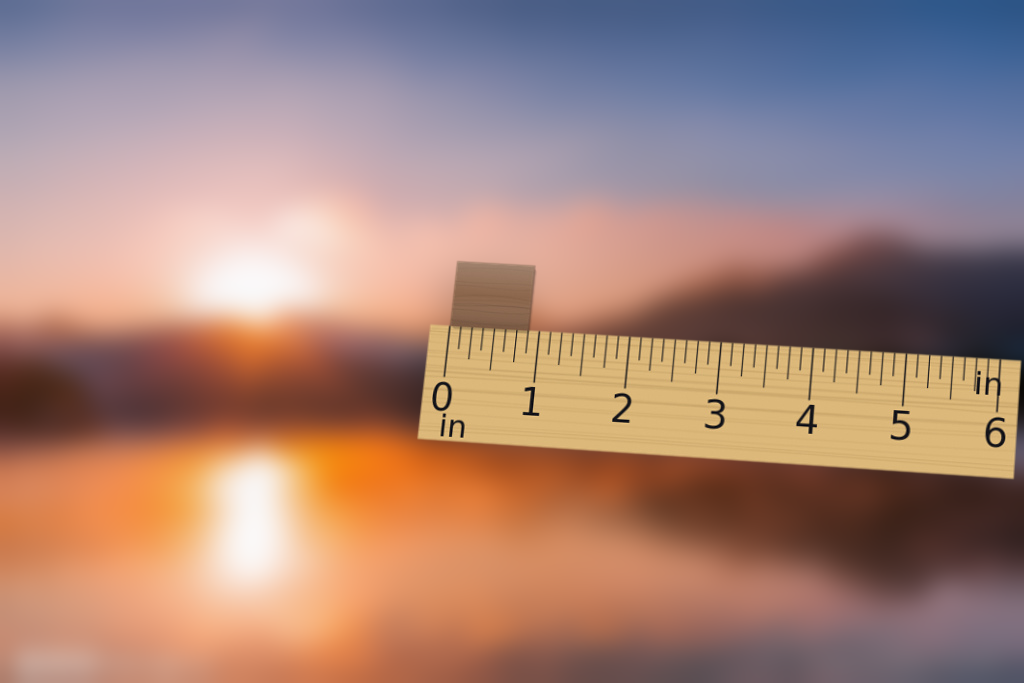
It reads 0.875 in
